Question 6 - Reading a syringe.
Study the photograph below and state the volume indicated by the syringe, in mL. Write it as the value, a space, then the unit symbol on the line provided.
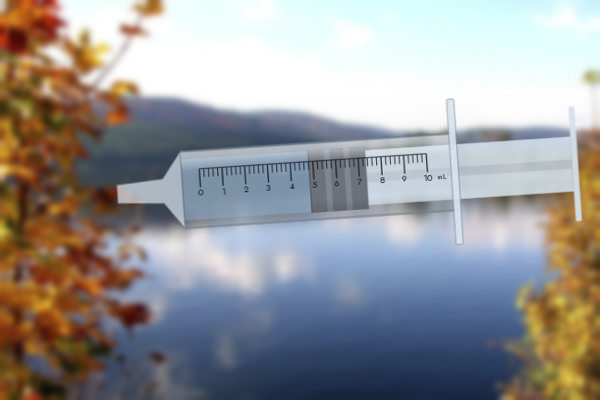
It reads 4.8 mL
